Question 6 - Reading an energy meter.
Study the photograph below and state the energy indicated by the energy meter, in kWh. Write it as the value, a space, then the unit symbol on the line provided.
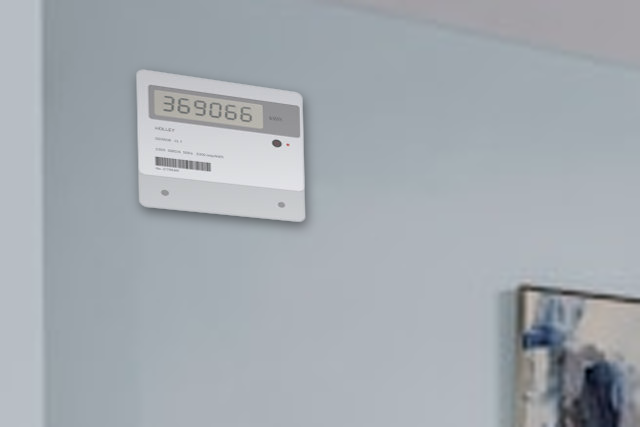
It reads 369066 kWh
